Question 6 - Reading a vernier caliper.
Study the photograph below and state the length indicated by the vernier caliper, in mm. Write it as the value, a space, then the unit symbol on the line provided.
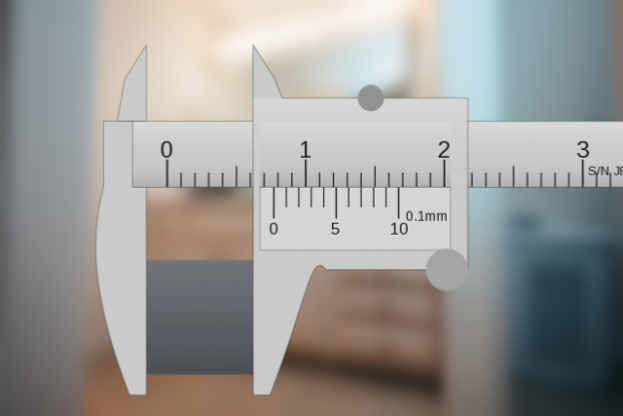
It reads 7.7 mm
